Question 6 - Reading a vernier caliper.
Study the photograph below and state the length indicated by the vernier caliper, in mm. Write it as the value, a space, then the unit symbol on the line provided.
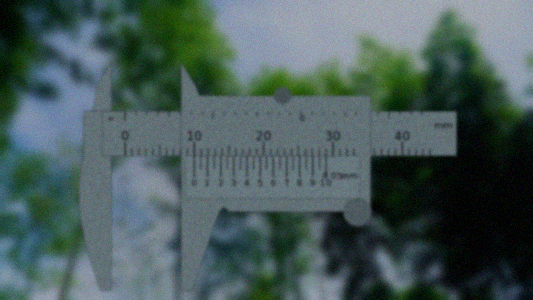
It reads 10.0 mm
